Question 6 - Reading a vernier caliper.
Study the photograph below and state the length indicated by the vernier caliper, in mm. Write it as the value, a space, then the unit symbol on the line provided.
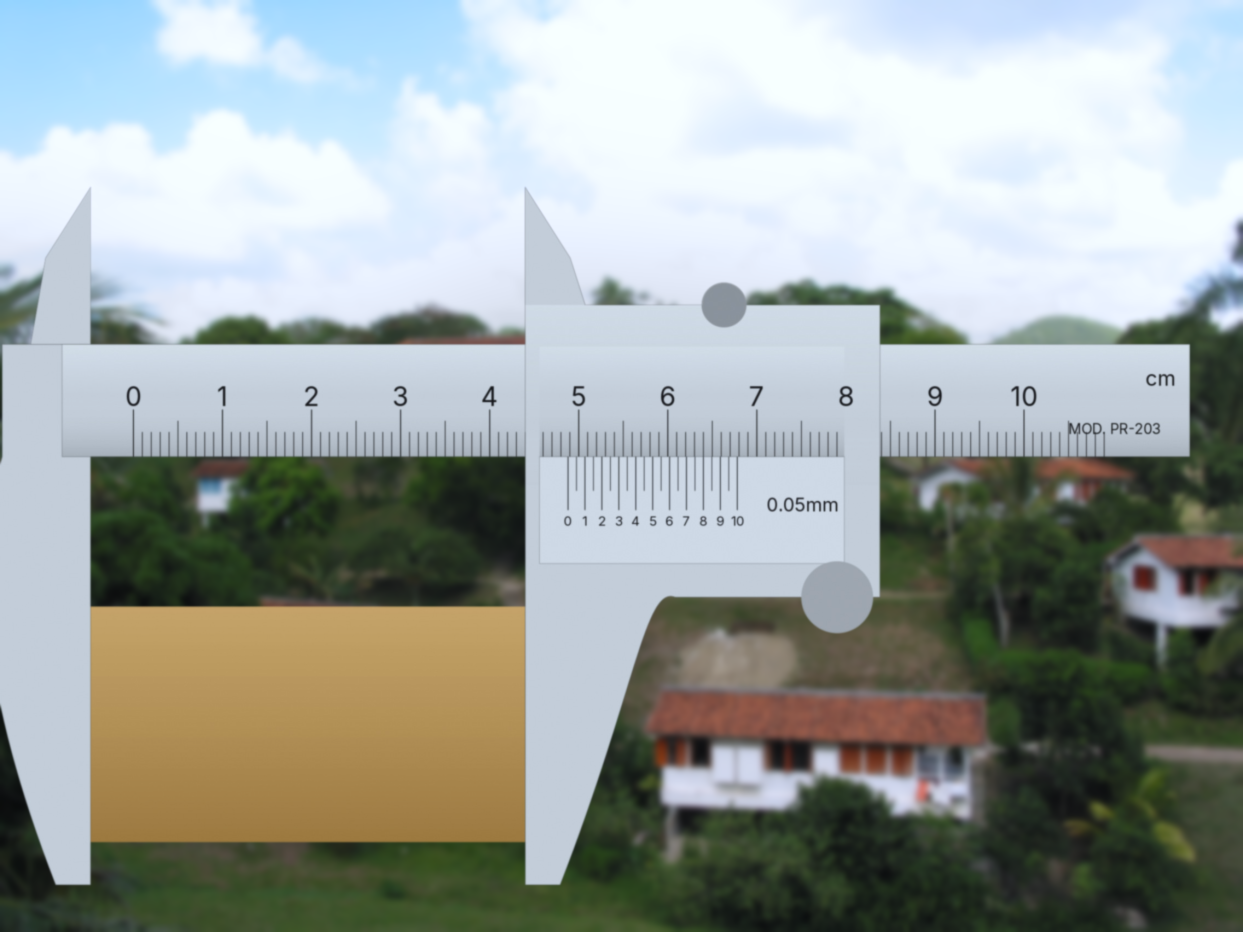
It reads 48.8 mm
